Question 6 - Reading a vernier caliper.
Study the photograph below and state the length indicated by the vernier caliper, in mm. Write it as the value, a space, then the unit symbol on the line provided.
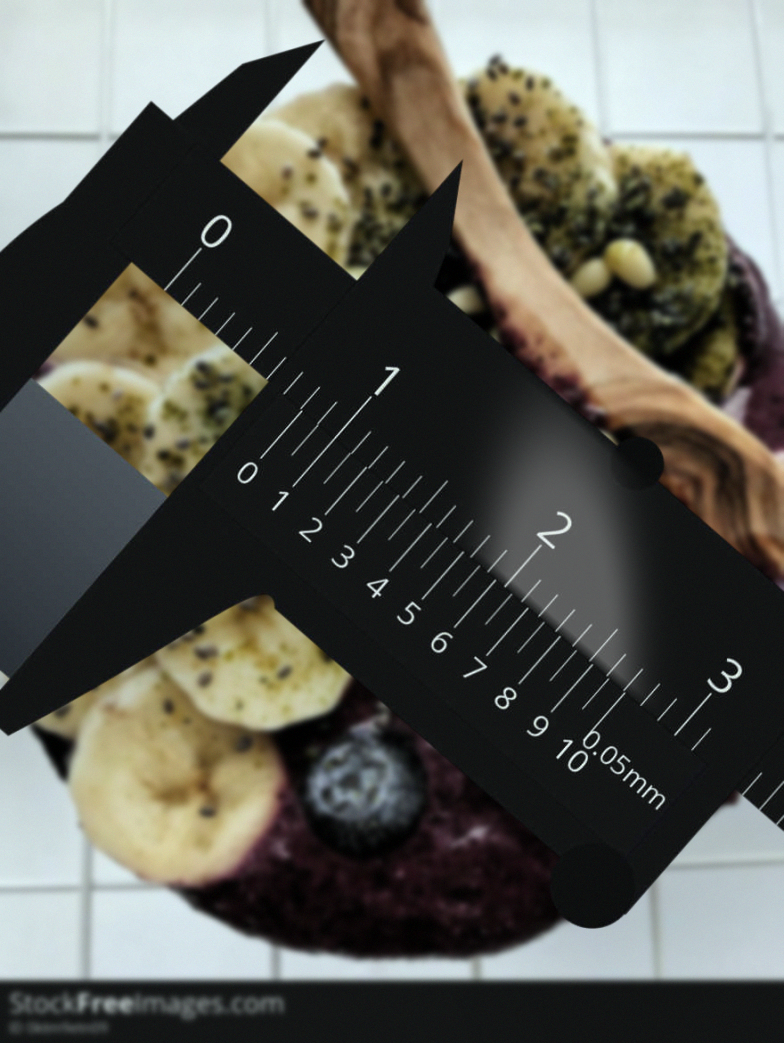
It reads 8.10 mm
